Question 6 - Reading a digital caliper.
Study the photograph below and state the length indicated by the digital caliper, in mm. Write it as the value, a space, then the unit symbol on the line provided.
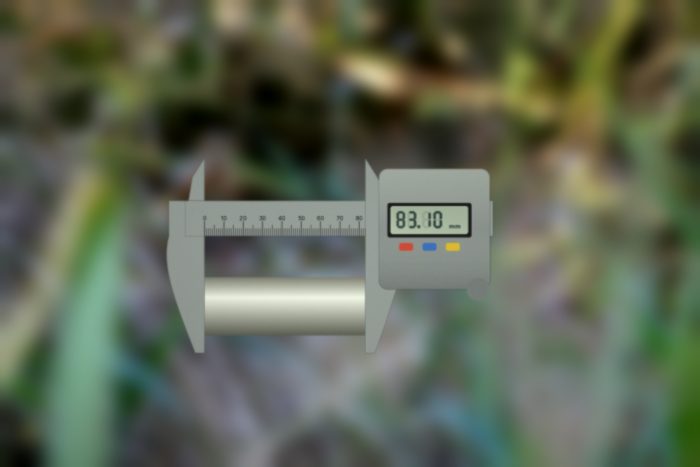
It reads 83.10 mm
